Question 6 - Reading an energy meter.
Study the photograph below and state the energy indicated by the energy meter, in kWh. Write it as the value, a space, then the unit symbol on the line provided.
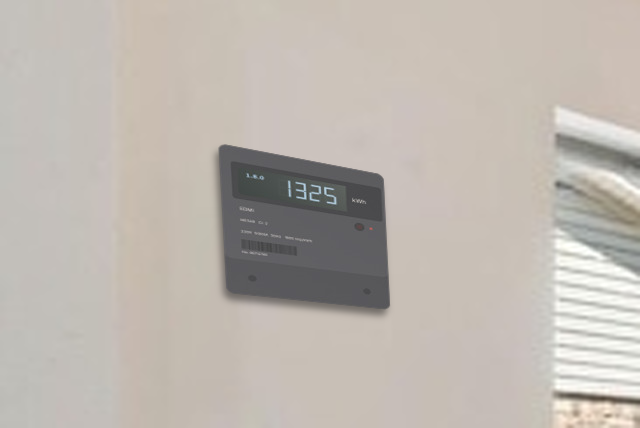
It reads 1325 kWh
